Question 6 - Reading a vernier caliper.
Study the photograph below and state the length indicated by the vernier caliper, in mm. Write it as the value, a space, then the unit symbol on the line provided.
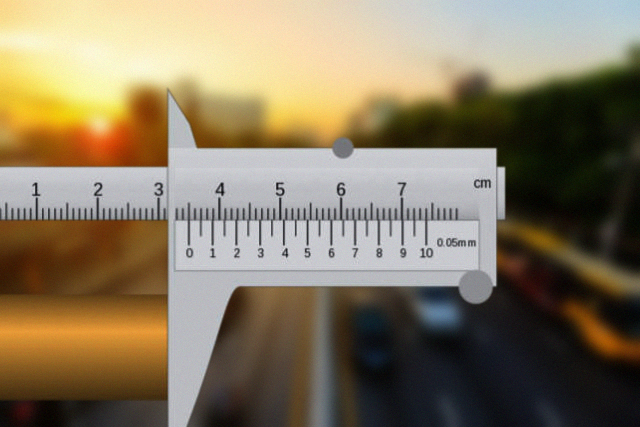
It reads 35.0 mm
